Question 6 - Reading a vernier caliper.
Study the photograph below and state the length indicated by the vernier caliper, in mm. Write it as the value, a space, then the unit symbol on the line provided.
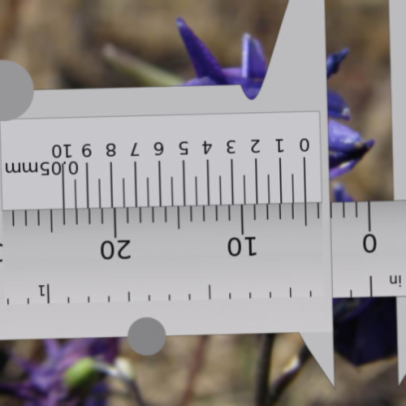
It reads 5.0 mm
